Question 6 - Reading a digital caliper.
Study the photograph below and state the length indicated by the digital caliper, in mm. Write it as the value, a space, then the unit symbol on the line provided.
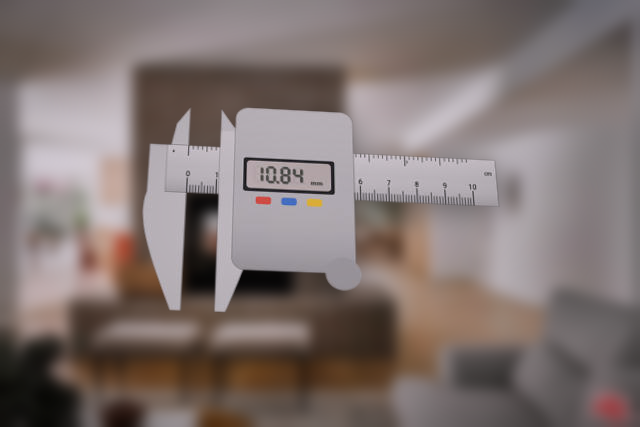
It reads 10.84 mm
